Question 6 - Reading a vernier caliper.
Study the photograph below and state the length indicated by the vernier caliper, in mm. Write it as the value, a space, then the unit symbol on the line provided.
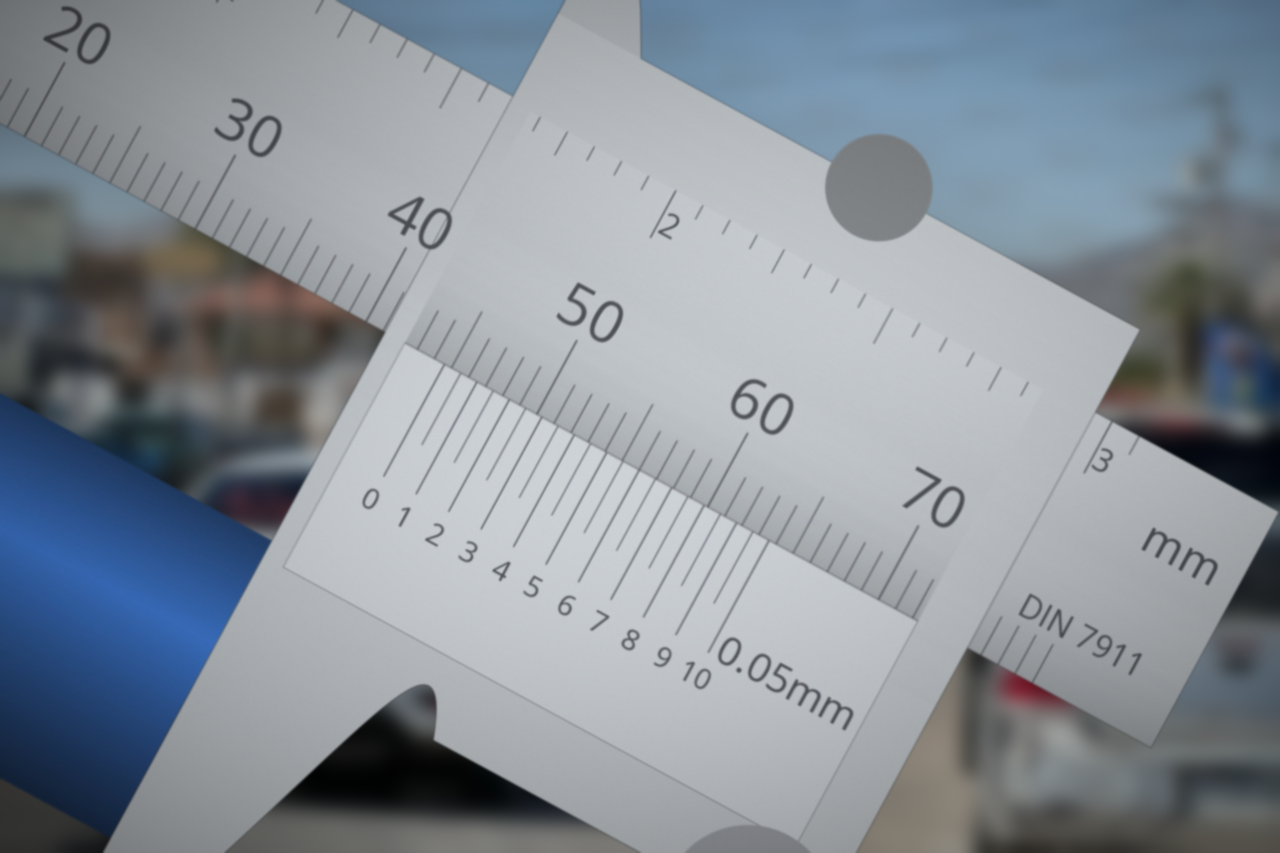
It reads 44.6 mm
